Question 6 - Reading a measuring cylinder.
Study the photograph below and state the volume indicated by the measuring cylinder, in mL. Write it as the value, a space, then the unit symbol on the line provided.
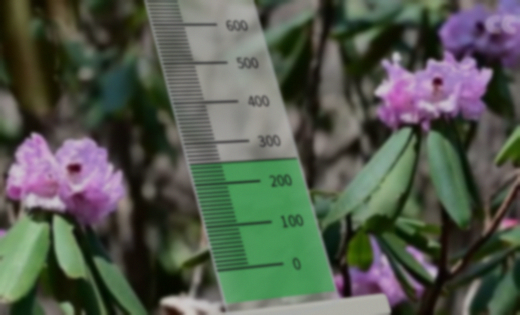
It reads 250 mL
